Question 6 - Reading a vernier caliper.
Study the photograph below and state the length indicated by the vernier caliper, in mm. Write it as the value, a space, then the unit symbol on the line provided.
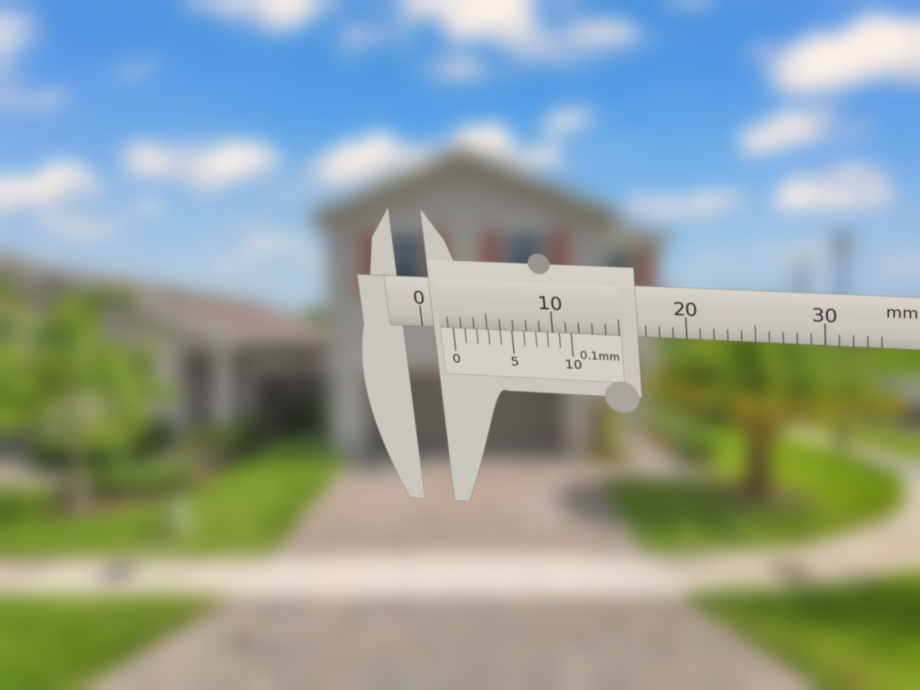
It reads 2.4 mm
